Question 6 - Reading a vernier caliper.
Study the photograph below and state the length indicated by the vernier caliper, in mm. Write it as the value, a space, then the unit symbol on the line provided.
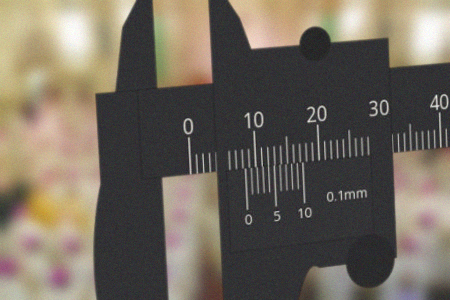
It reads 8.4 mm
